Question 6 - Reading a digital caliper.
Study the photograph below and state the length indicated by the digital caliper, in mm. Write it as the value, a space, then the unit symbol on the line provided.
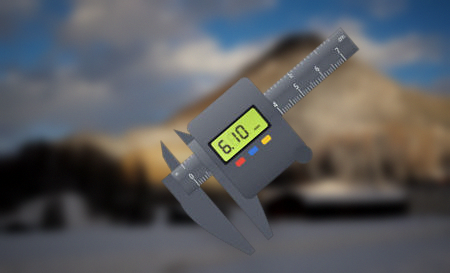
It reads 6.10 mm
